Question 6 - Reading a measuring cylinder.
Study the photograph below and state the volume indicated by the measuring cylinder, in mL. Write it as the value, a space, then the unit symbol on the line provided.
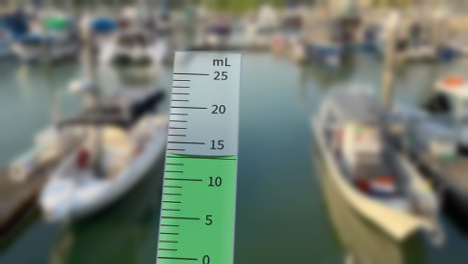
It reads 13 mL
